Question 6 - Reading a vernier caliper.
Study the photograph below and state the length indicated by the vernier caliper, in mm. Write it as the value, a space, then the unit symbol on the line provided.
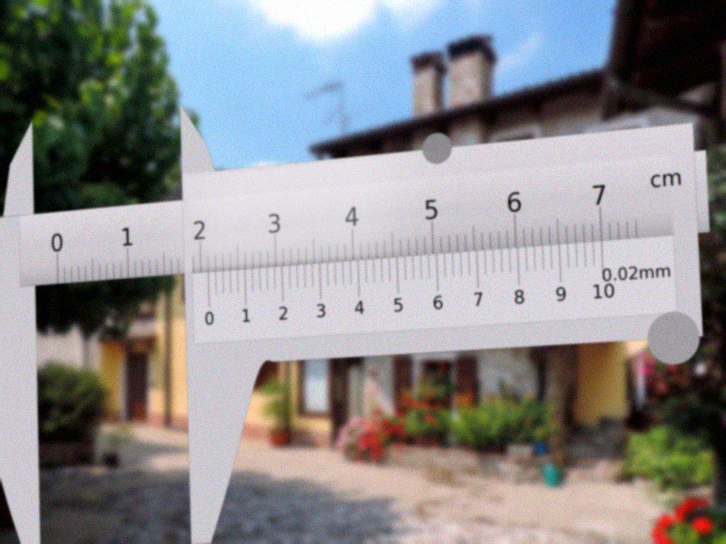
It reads 21.0 mm
